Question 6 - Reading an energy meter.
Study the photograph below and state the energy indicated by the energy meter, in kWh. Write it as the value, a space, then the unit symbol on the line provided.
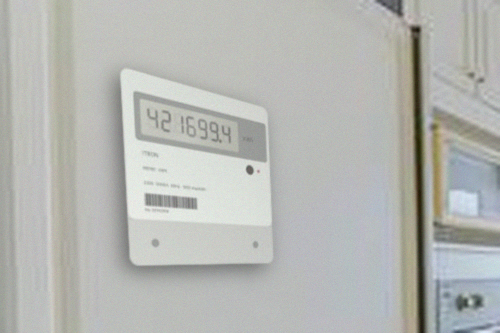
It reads 421699.4 kWh
